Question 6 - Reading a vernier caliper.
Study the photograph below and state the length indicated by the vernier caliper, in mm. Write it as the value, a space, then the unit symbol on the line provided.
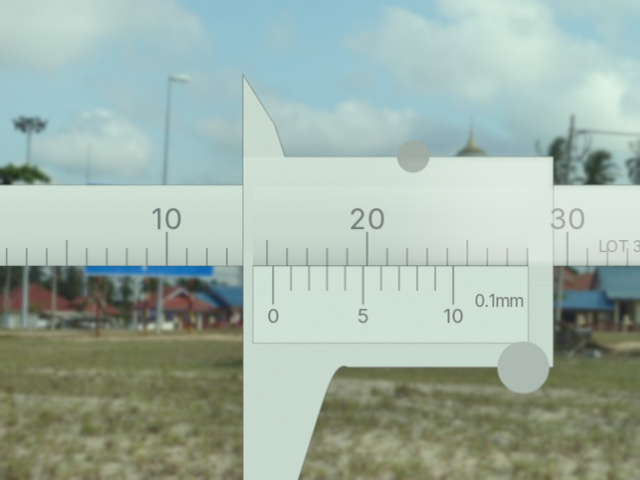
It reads 15.3 mm
